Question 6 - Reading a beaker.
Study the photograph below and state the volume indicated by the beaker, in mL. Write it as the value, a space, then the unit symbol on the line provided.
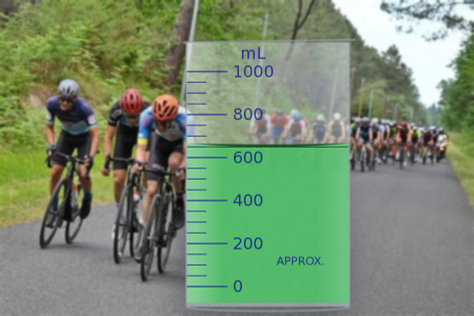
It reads 650 mL
